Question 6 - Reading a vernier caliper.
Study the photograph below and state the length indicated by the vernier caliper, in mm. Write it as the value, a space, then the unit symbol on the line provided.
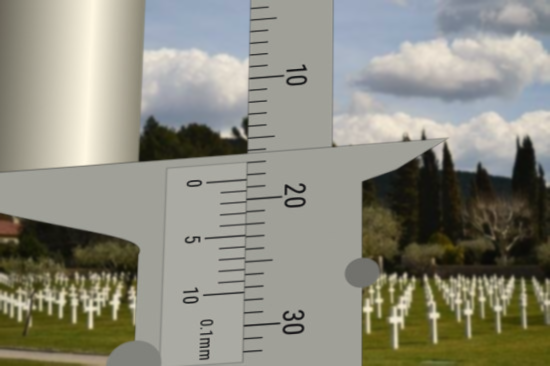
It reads 18.4 mm
